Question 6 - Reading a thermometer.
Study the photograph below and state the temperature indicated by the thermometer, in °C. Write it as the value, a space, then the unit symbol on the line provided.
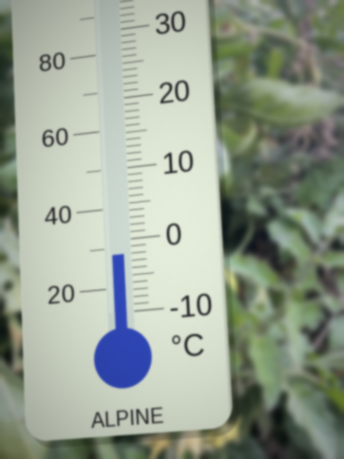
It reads -2 °C
